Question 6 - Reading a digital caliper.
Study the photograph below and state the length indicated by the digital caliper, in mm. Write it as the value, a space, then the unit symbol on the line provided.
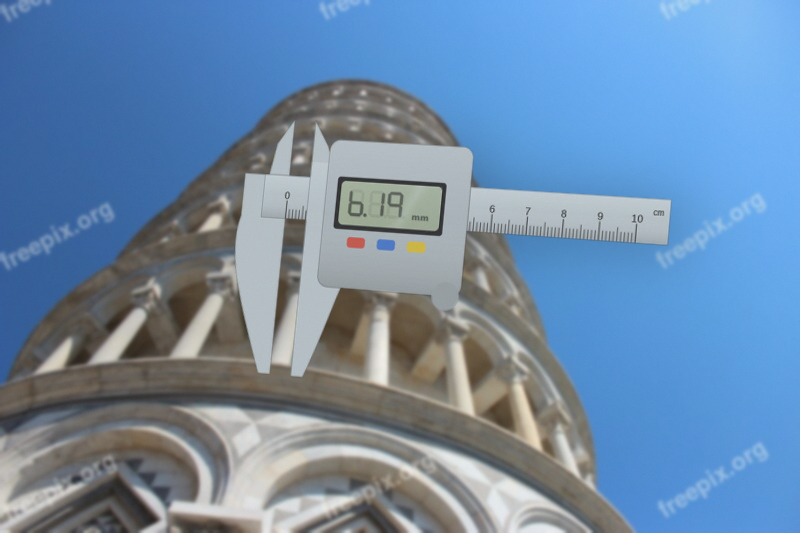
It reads 6.19 mm
